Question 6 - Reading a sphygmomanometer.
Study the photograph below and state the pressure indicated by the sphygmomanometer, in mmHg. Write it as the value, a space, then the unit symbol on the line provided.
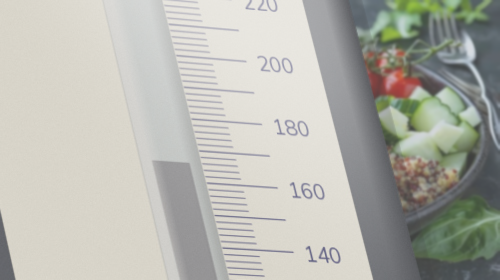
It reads 166 mmHg
